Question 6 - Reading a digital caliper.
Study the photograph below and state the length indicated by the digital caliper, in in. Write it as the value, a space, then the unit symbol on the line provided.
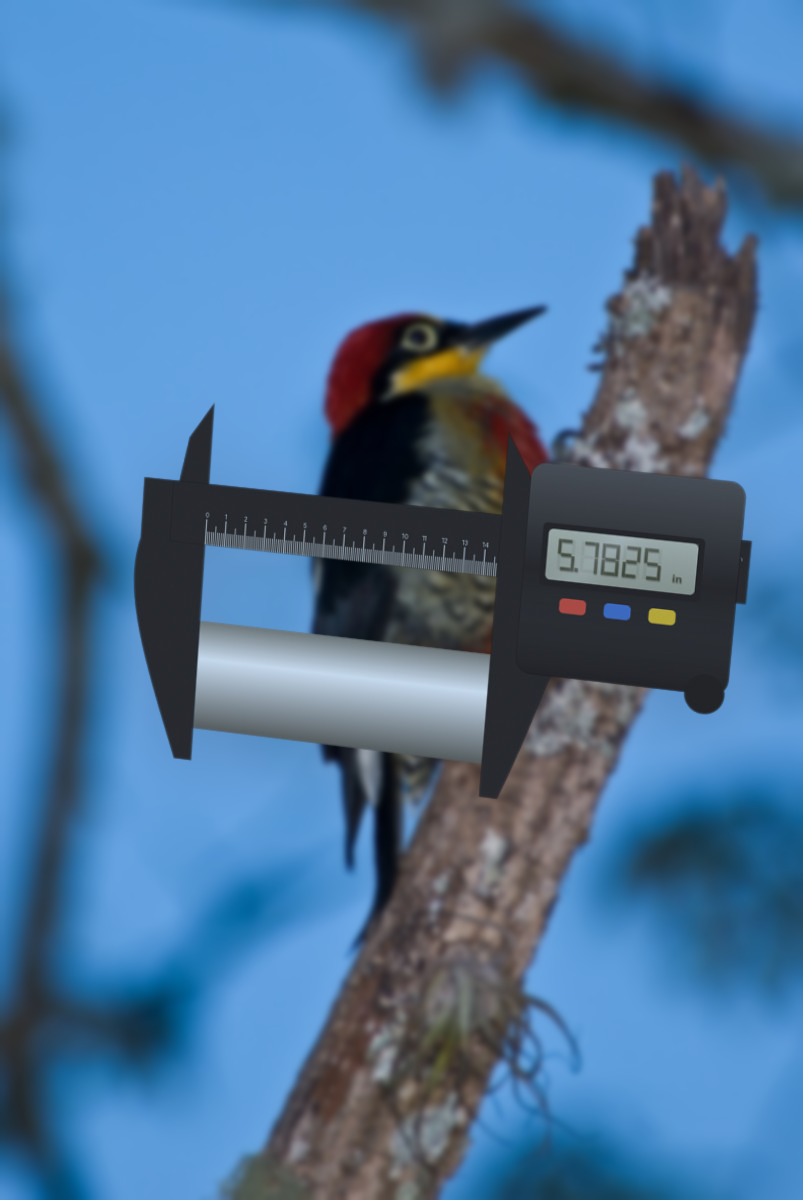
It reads 5.7825 in
